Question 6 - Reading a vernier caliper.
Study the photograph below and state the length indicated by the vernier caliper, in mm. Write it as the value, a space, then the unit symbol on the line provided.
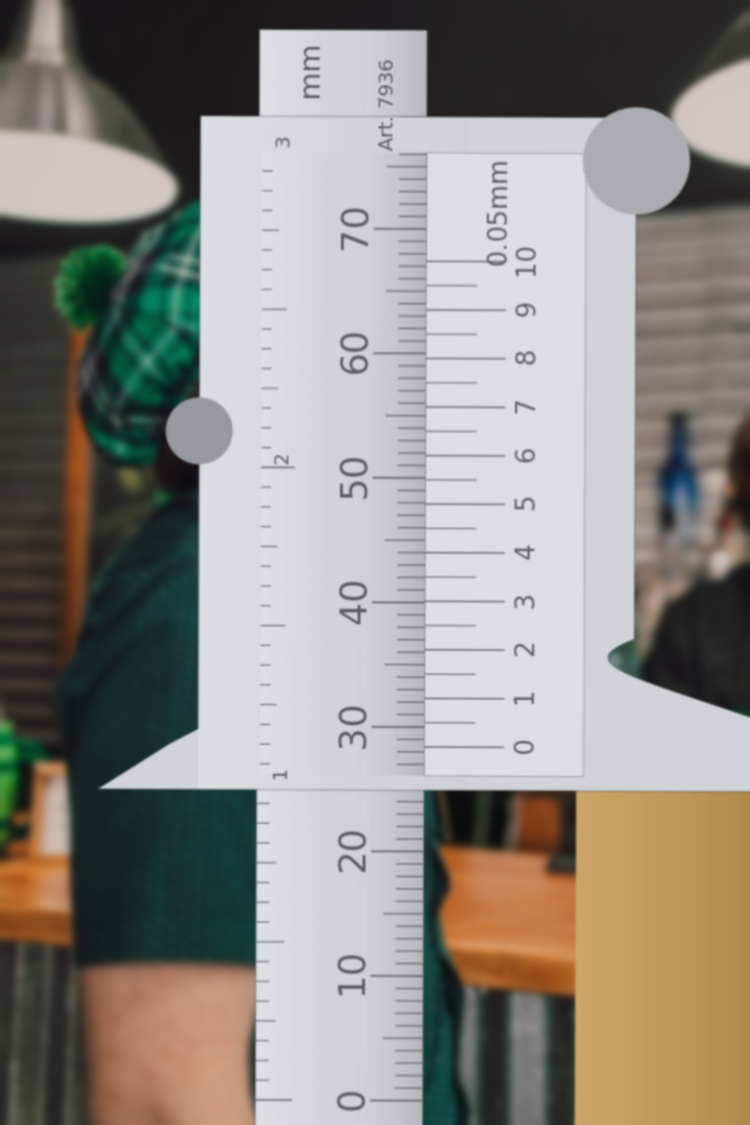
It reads 28.4 mm
